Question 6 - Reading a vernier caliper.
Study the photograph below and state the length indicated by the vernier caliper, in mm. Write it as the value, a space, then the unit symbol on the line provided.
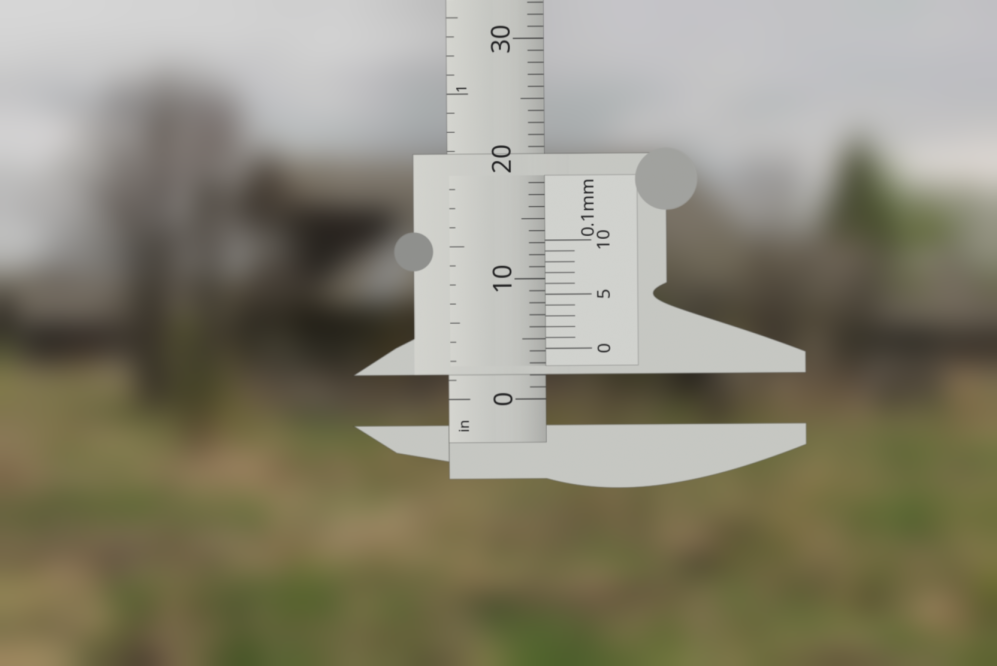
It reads 4.2 mm
